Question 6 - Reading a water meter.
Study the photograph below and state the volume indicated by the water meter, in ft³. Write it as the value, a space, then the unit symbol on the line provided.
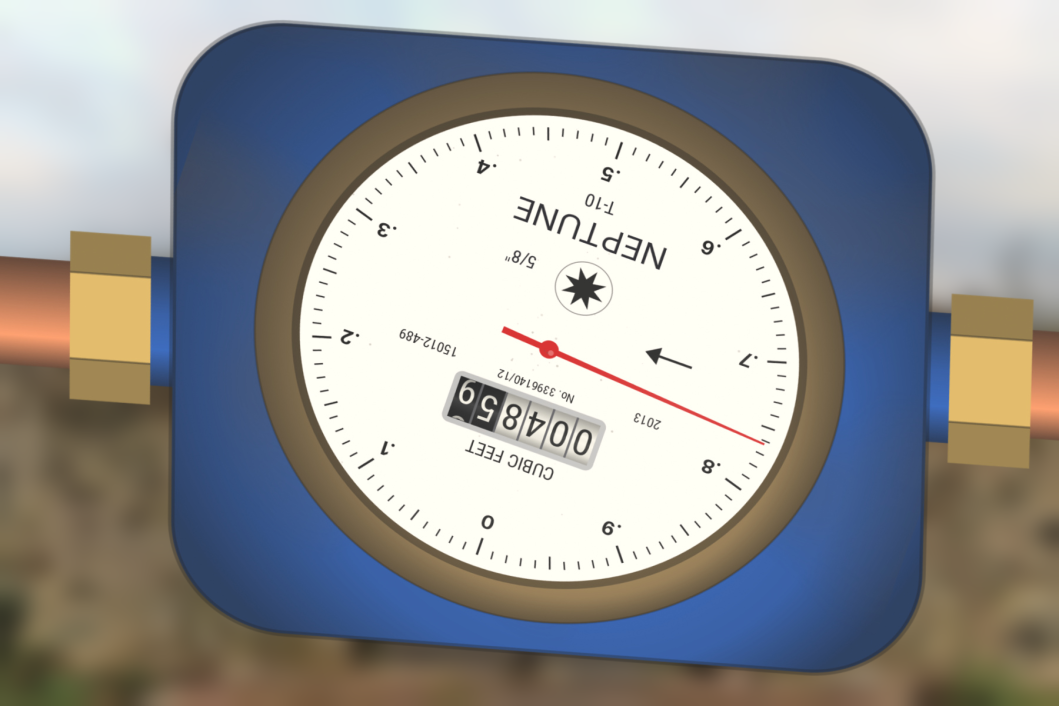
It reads 4858.76 ft³
